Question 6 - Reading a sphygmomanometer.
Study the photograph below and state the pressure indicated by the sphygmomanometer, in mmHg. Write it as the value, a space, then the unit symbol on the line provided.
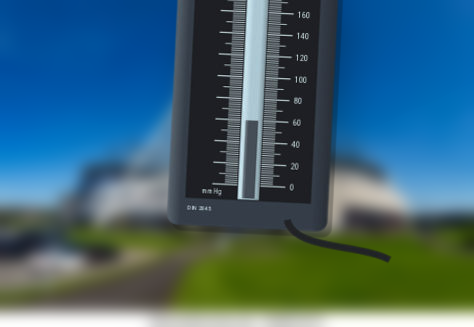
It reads 60 mmHg
